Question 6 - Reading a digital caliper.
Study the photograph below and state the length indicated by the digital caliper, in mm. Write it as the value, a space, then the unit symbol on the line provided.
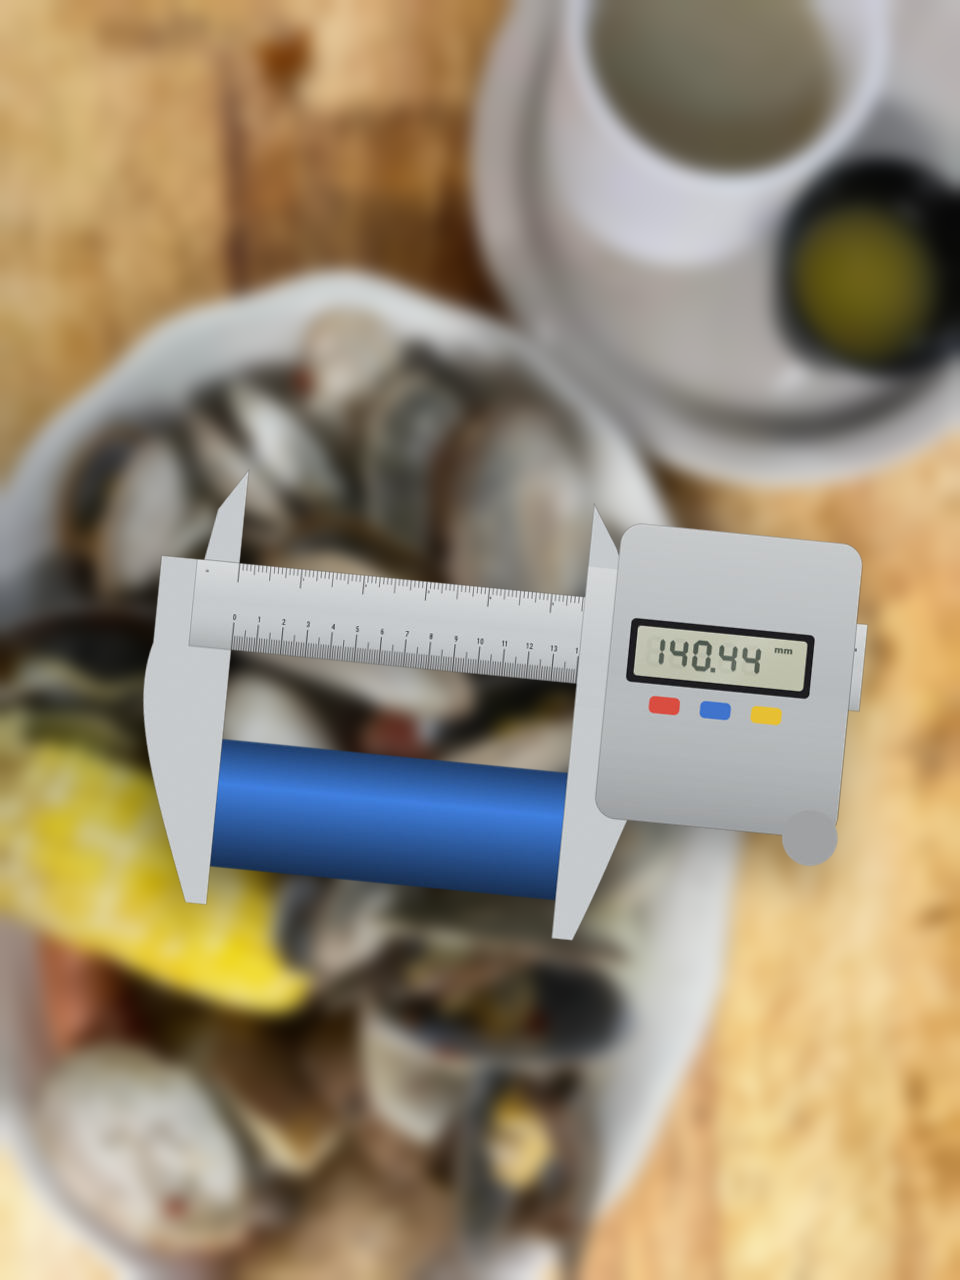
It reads 140.44 mm
